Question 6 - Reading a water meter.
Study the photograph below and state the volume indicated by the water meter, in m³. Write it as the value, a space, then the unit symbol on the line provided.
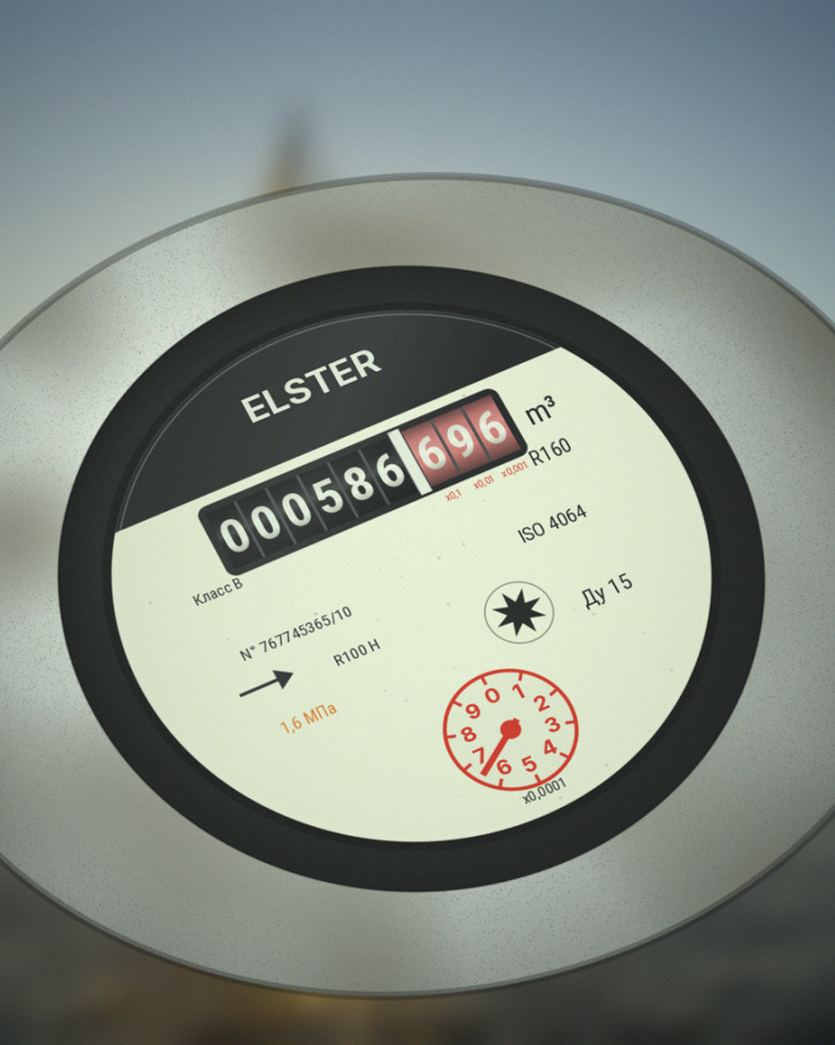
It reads 586.6966 m³
